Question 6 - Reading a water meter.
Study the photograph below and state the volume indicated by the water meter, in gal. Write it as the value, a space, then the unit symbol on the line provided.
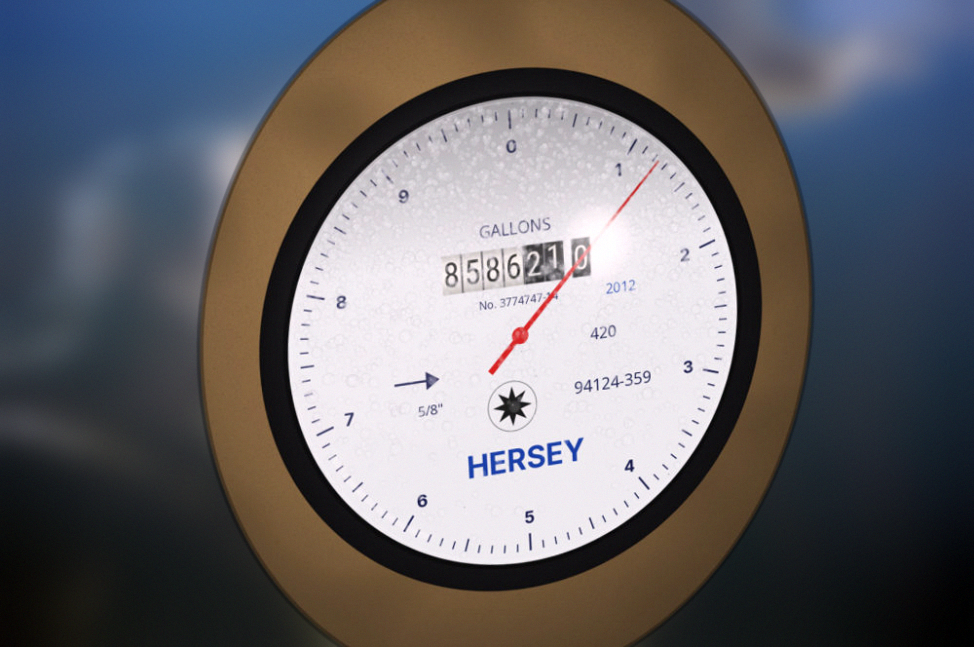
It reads 8586211.2 gal
